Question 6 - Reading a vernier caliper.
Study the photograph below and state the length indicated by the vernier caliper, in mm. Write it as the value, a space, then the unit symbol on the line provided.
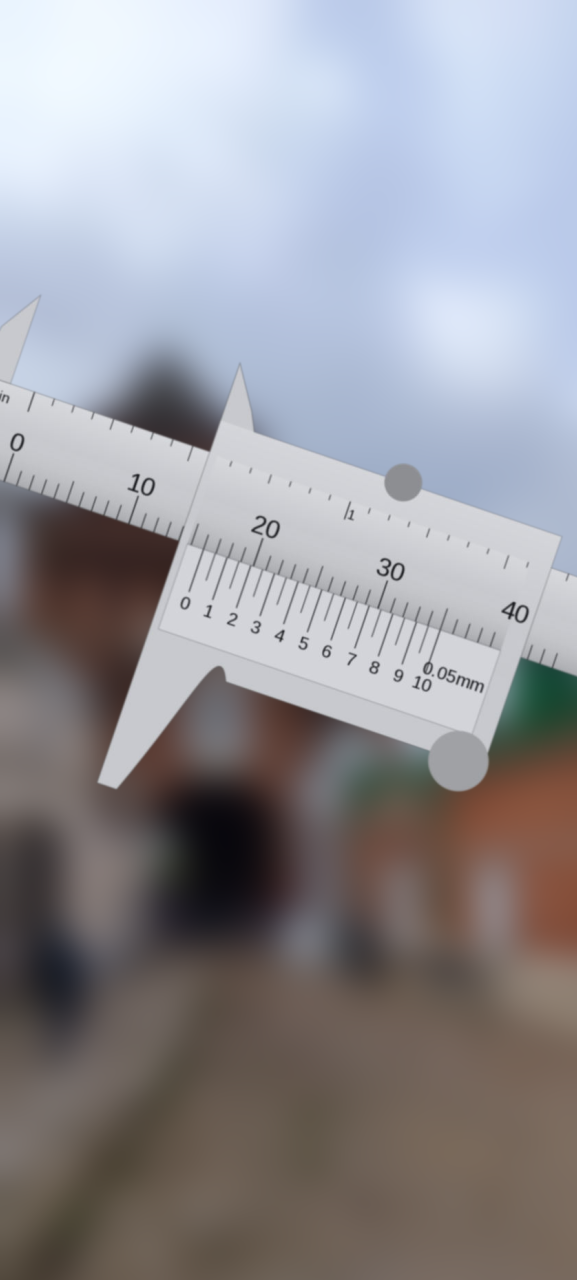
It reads 16.0 mm
